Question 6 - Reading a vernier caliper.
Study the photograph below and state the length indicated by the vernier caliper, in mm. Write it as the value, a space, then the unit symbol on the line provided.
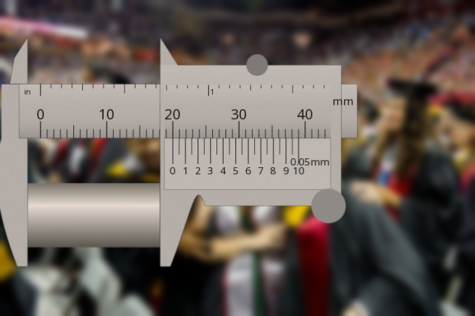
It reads 20.0 mm
